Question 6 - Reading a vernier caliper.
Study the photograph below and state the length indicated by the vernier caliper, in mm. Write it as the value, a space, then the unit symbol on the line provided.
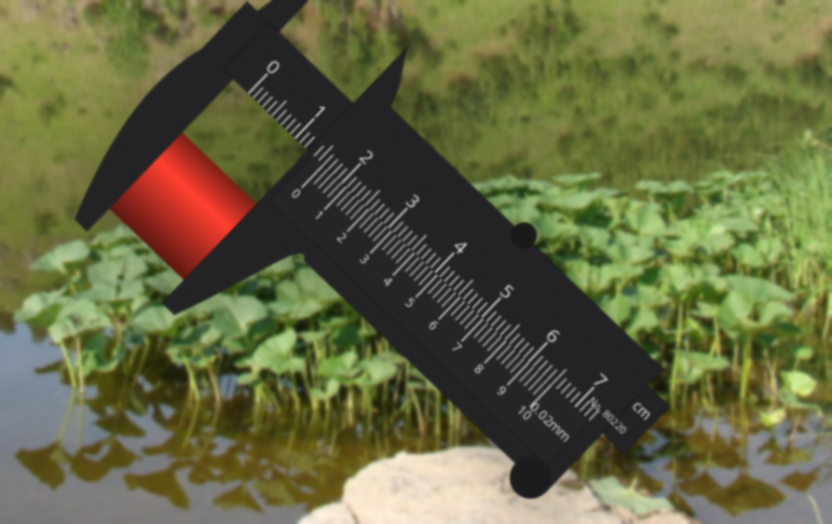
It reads 16.0 mm
